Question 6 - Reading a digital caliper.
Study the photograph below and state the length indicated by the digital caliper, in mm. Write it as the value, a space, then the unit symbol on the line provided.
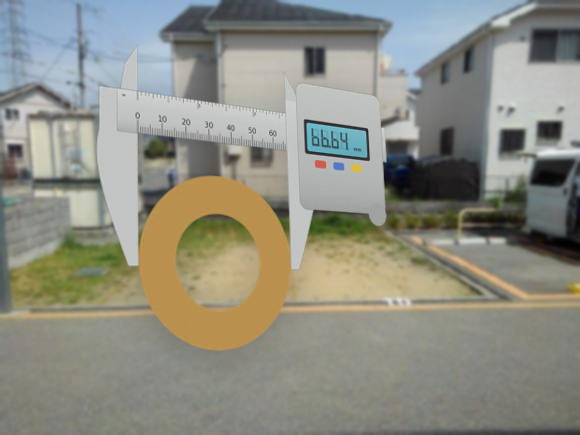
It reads 66.64 mm
